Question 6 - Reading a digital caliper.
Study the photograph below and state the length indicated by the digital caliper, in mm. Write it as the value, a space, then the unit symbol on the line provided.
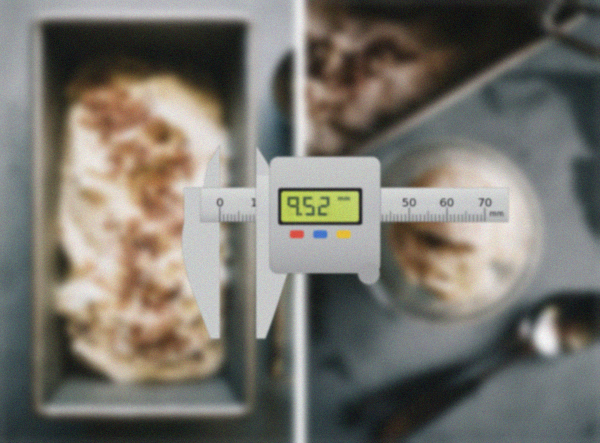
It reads 9.52 mm
